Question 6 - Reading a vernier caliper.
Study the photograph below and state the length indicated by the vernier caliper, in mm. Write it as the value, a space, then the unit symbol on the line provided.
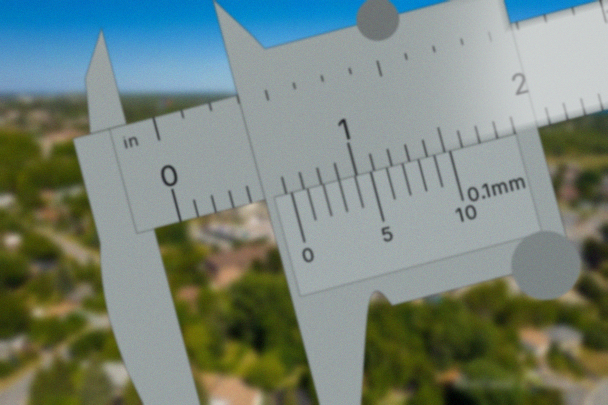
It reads 6.3 mm
